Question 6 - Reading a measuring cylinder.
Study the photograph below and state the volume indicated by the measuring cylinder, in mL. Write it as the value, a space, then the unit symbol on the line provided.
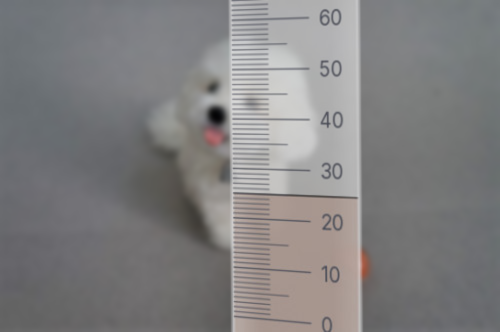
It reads 25 mL
